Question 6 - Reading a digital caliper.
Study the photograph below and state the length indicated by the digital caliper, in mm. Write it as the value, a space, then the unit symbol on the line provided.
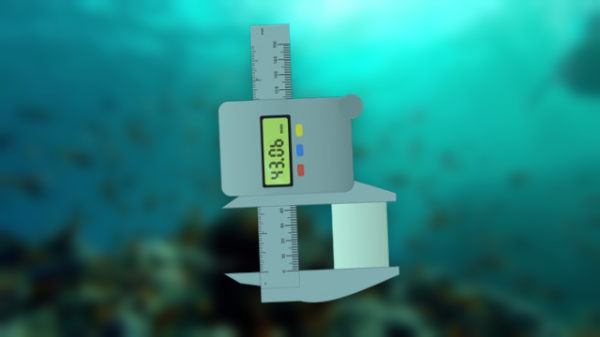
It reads 43.06 mm
